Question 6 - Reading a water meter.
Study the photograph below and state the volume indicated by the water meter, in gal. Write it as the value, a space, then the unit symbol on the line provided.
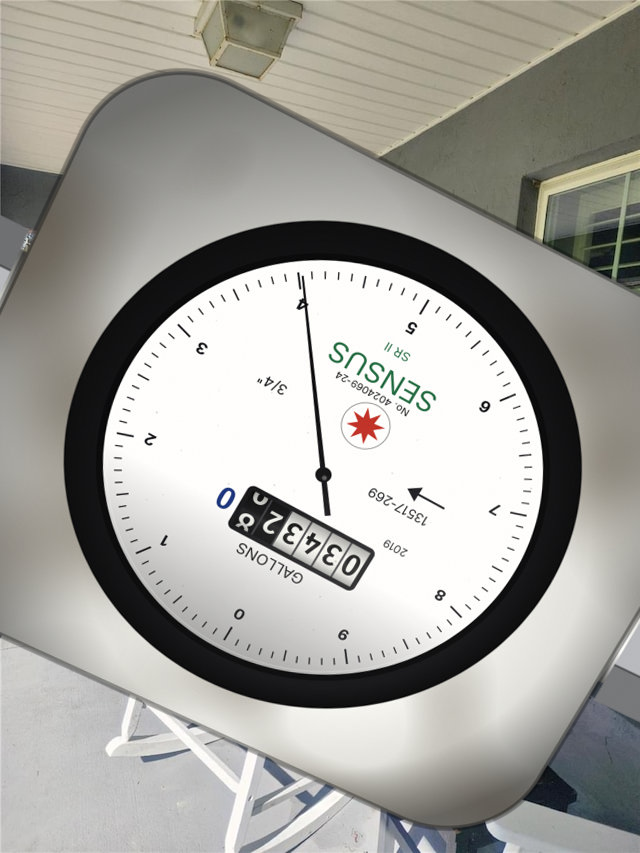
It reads 343284.0 gal
